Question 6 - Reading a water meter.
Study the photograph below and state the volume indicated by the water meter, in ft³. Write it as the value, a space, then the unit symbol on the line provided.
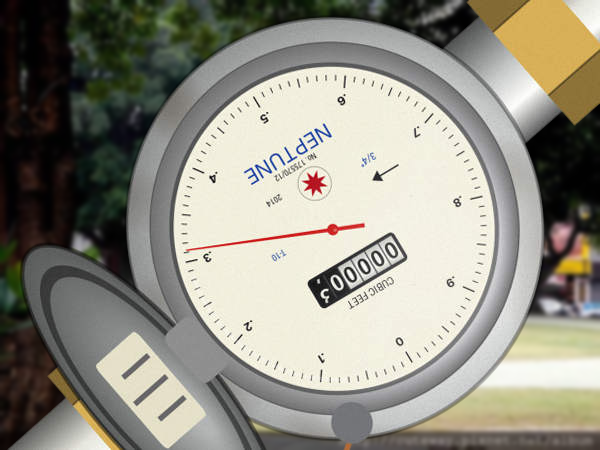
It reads 3.31 ft³
